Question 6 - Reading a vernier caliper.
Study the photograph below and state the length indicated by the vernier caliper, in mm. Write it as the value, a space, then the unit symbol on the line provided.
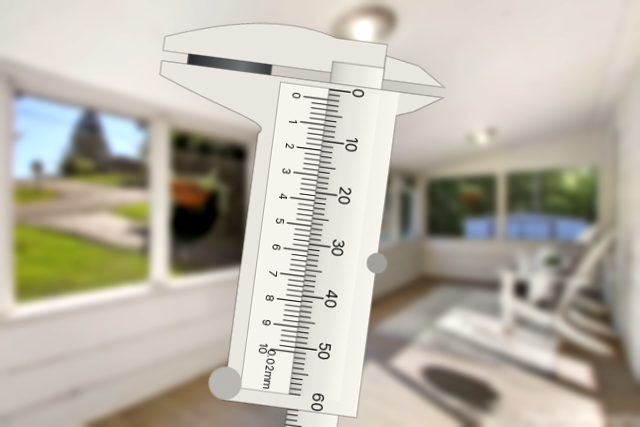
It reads 2.0 mm
